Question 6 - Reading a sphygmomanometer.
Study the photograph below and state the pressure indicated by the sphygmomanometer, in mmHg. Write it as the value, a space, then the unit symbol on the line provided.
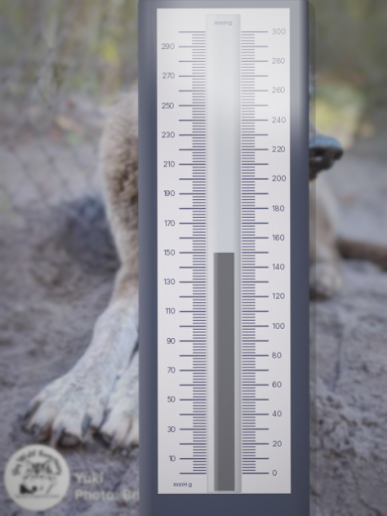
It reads 150 mmHg
